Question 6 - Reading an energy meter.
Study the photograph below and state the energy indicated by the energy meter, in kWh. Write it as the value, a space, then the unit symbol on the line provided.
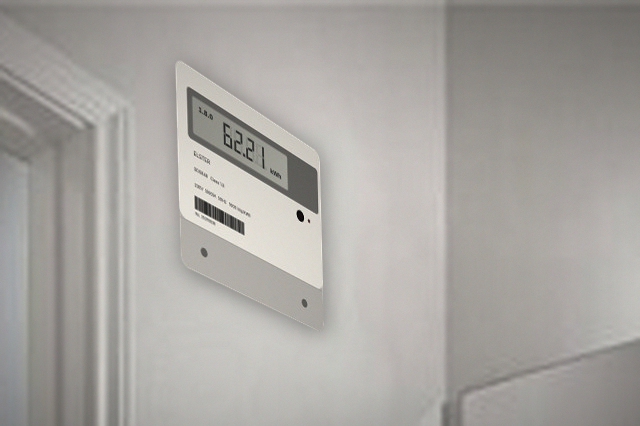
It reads 62.21 kWh
